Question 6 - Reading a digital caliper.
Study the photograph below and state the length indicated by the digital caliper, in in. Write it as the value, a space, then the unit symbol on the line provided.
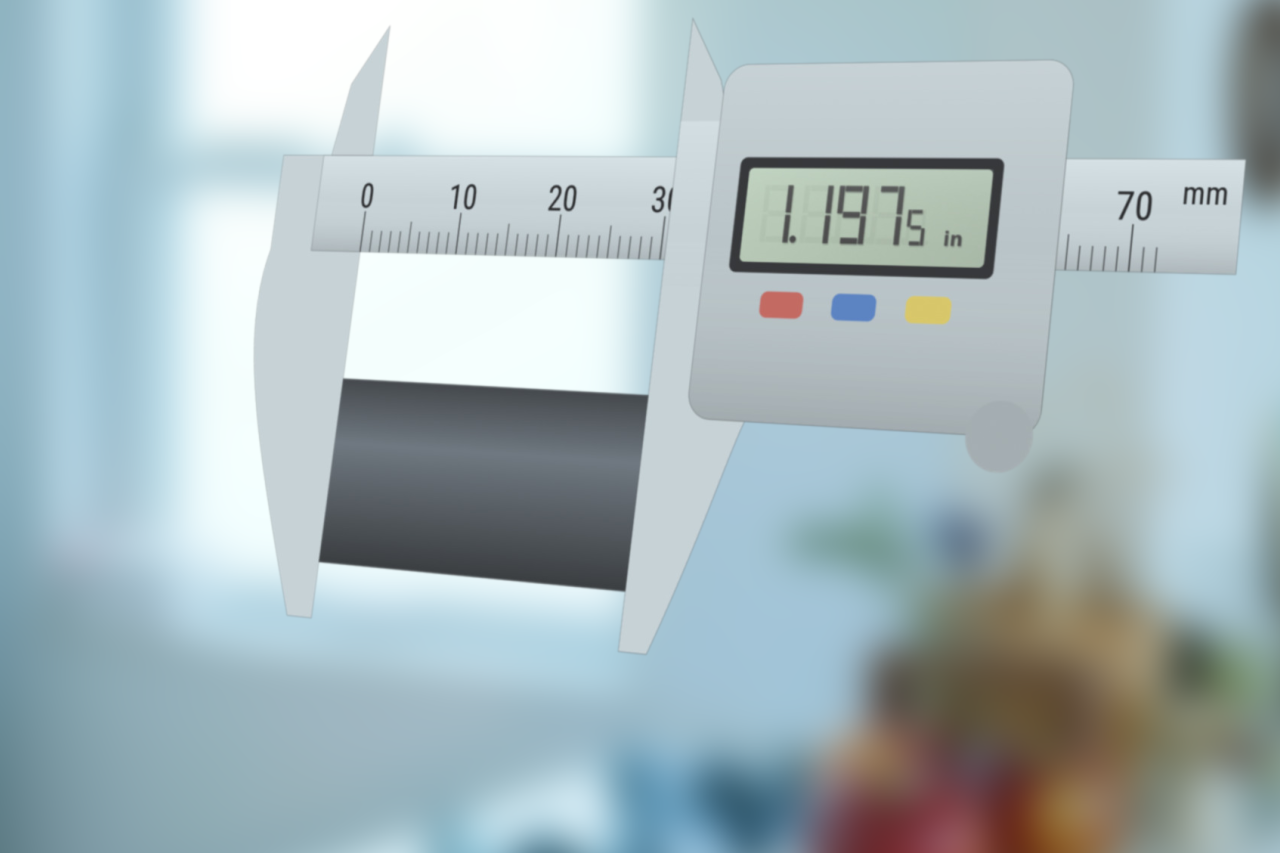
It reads 1.1975 in
